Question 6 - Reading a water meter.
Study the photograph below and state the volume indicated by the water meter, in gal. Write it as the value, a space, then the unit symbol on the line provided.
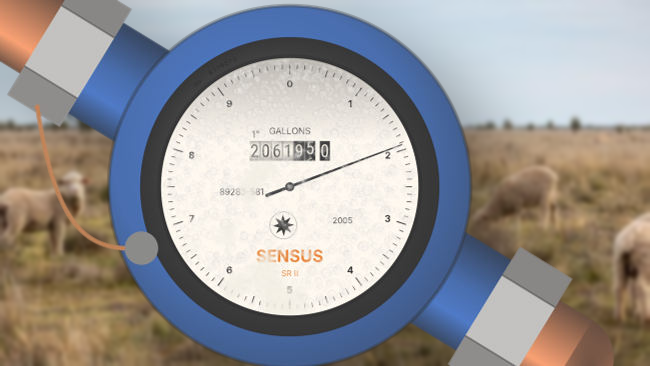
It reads 2061951.9 gal
